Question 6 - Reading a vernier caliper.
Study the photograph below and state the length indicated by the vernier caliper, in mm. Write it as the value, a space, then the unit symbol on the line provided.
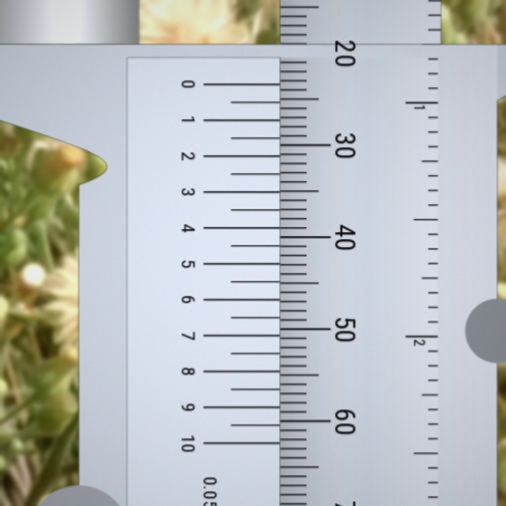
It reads 23.4 mm
